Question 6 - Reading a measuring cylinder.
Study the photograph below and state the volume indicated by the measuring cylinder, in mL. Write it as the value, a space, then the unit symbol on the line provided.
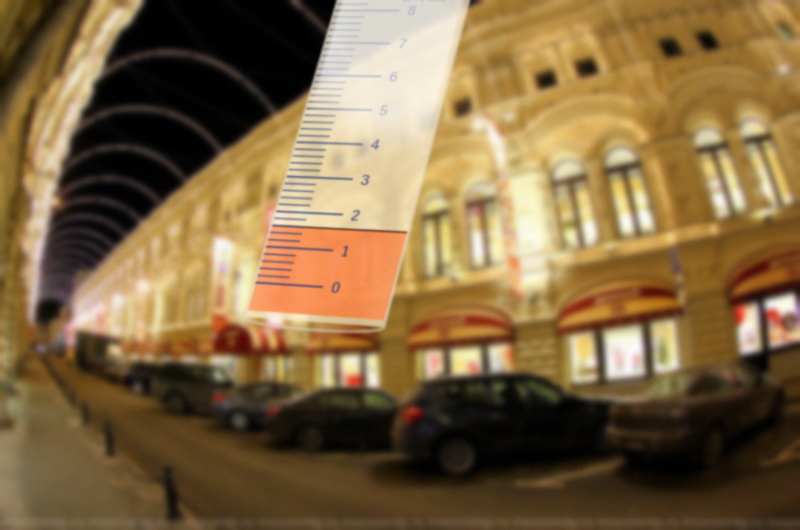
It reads 1.6 mL
